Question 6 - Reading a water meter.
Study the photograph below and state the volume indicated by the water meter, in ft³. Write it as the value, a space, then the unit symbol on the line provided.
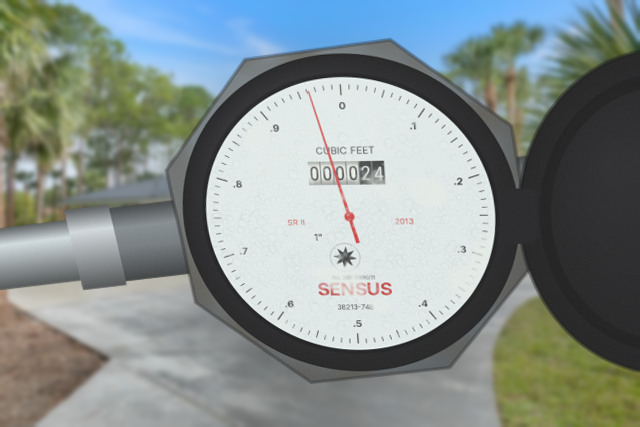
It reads 23.96 ft³
